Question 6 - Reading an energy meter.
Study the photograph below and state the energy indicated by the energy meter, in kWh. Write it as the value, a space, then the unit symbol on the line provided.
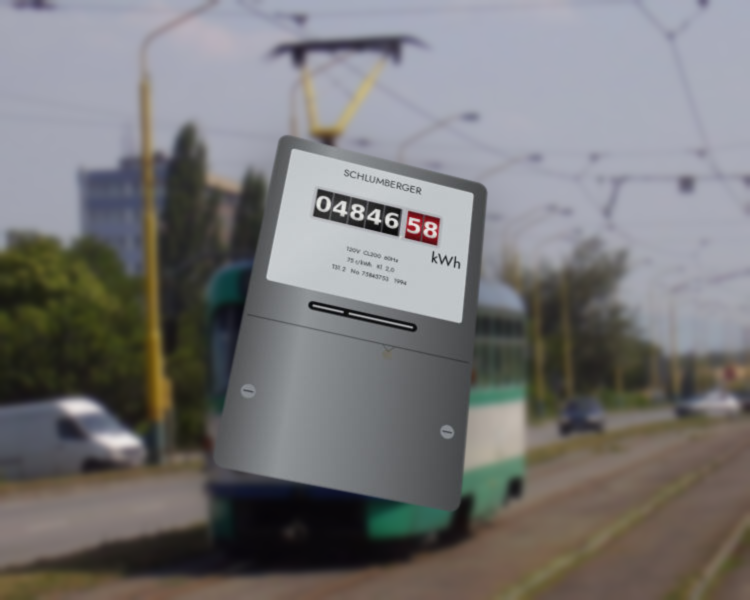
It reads 4846.58 kWh
